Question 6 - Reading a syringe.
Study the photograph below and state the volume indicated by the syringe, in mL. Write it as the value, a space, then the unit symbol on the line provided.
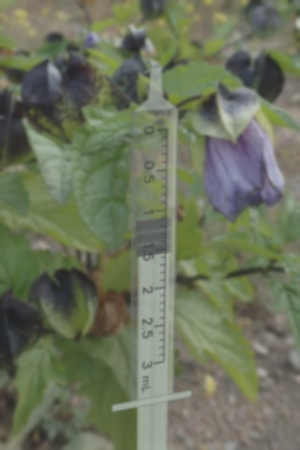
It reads 1.1 mL
